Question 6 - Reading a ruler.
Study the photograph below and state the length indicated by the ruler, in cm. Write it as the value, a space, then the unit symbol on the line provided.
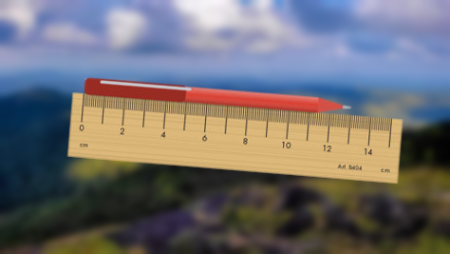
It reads 13 cm
